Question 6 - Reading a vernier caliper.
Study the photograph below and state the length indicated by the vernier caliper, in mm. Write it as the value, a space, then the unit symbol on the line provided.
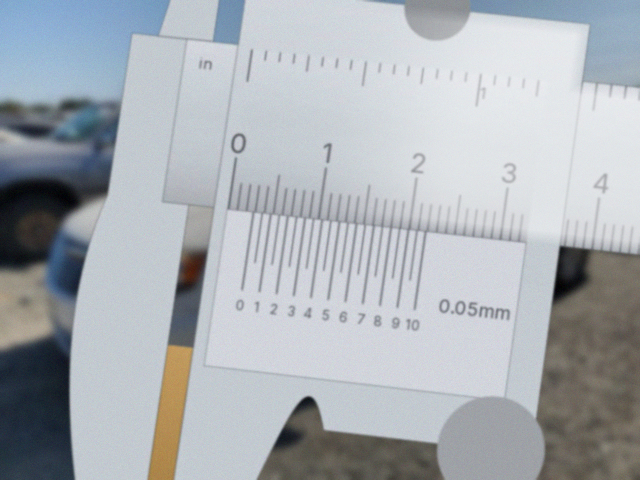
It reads 2.8 mm
